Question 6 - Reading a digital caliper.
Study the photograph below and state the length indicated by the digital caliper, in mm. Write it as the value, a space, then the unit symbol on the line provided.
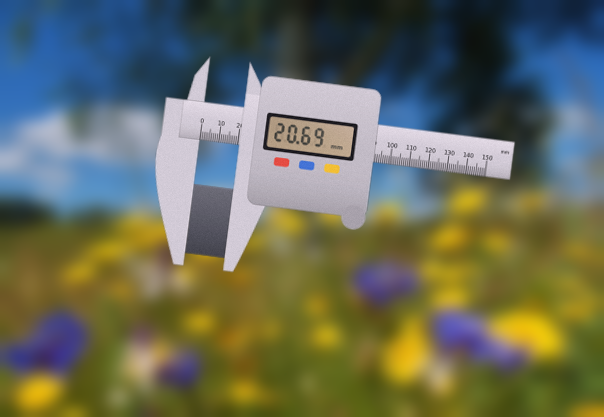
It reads 20.69 mm
